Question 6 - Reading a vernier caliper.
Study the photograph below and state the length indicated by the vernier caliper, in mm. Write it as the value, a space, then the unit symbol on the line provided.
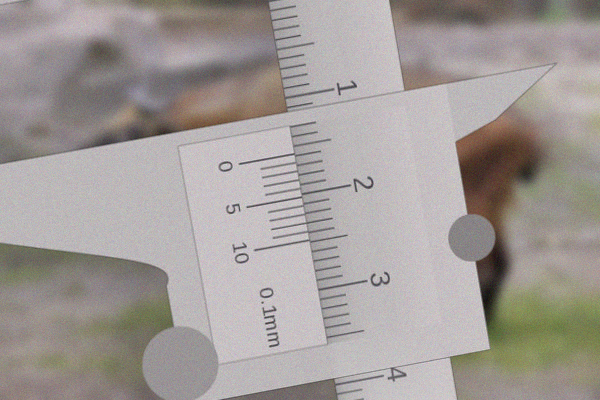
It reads 15.8 mm
